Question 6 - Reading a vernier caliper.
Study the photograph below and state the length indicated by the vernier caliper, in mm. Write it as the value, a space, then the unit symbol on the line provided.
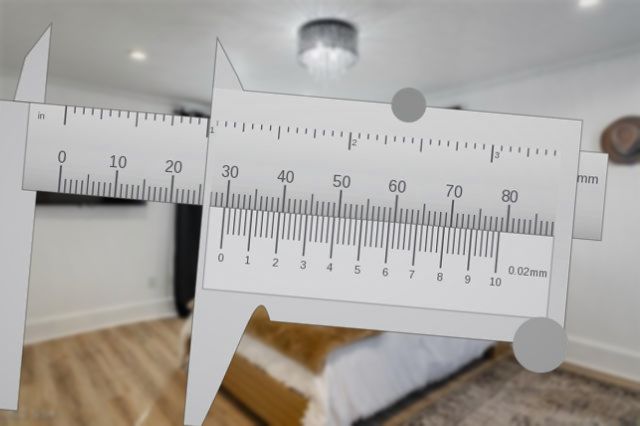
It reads 29.6 mm
